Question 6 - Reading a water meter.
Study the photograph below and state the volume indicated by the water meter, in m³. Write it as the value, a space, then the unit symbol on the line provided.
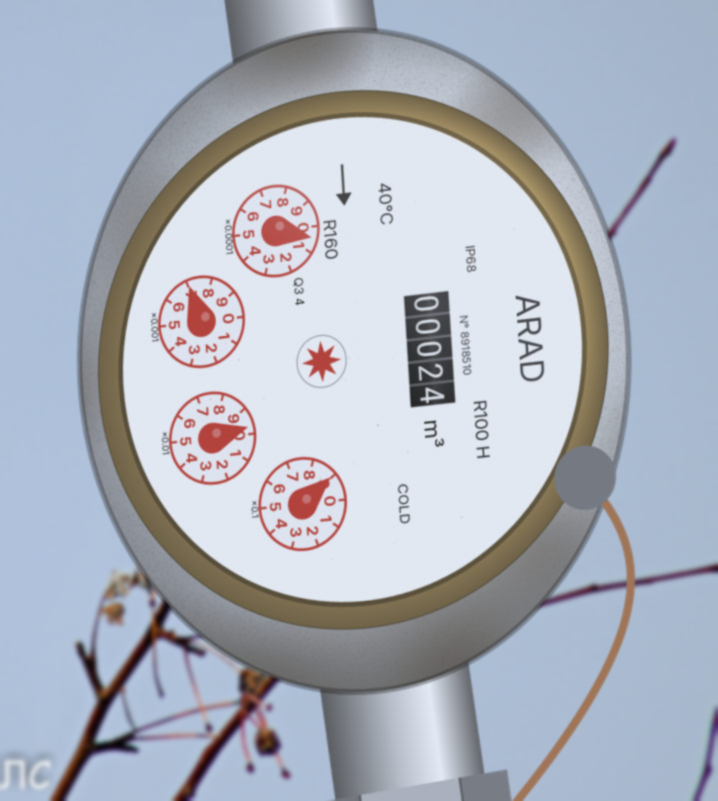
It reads 24.8970 m³
